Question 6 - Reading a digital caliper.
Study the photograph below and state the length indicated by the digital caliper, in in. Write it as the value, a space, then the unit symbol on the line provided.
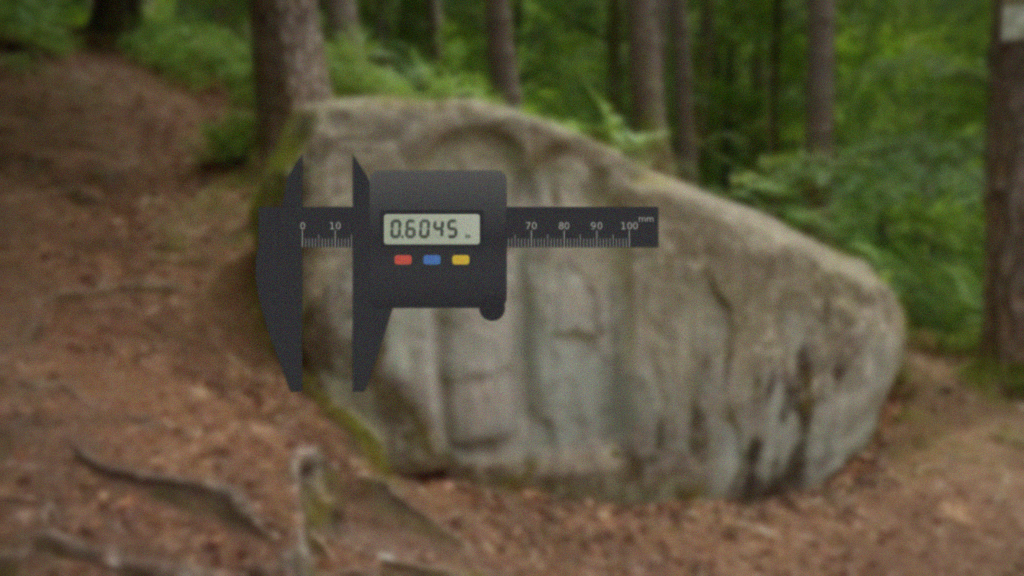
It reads 0.6045 in
